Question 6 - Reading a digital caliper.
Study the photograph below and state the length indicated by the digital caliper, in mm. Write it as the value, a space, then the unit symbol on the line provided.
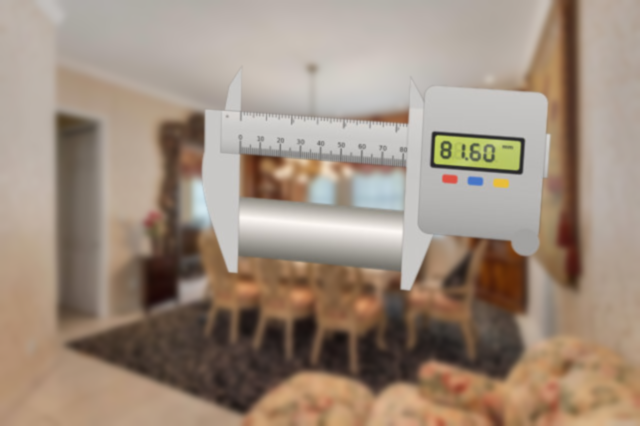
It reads 81.60 mm
